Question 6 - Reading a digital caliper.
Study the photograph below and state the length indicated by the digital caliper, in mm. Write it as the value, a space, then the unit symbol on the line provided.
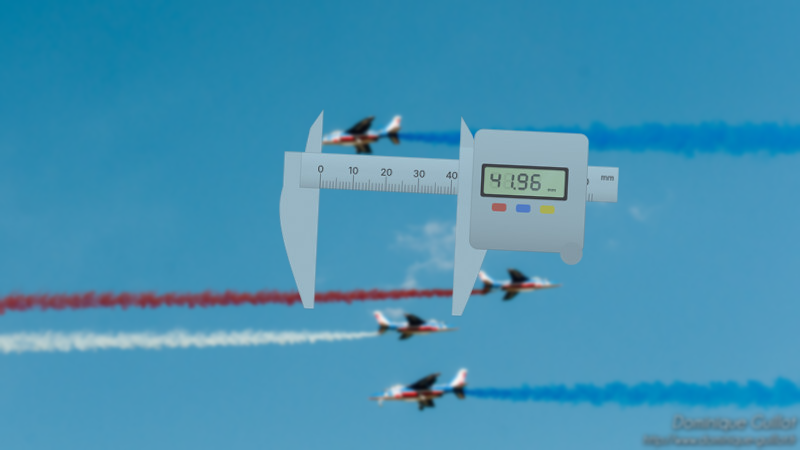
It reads 41.96 mm
